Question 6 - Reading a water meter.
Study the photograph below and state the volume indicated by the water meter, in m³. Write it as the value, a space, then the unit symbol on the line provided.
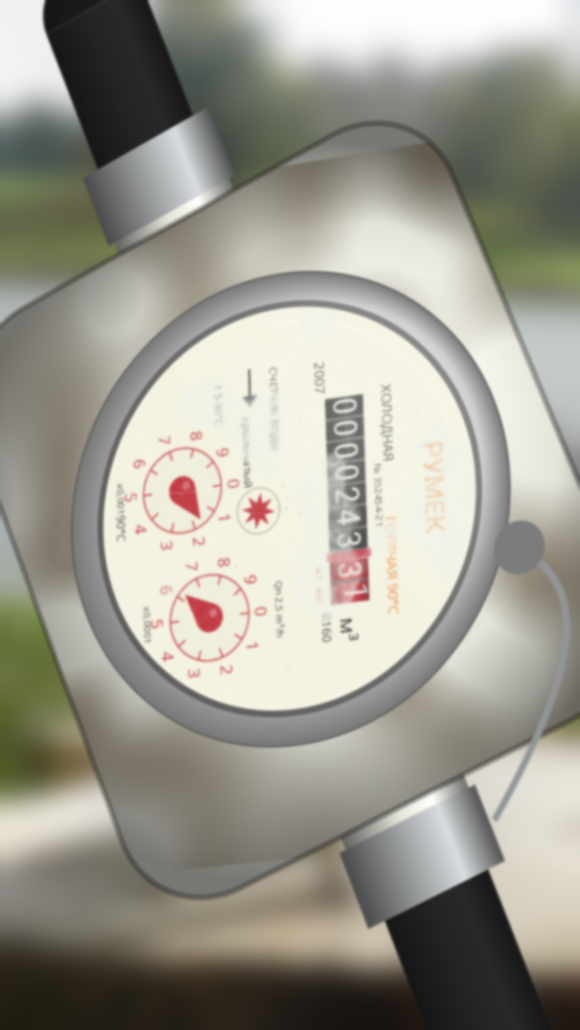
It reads 243.3116 m³
